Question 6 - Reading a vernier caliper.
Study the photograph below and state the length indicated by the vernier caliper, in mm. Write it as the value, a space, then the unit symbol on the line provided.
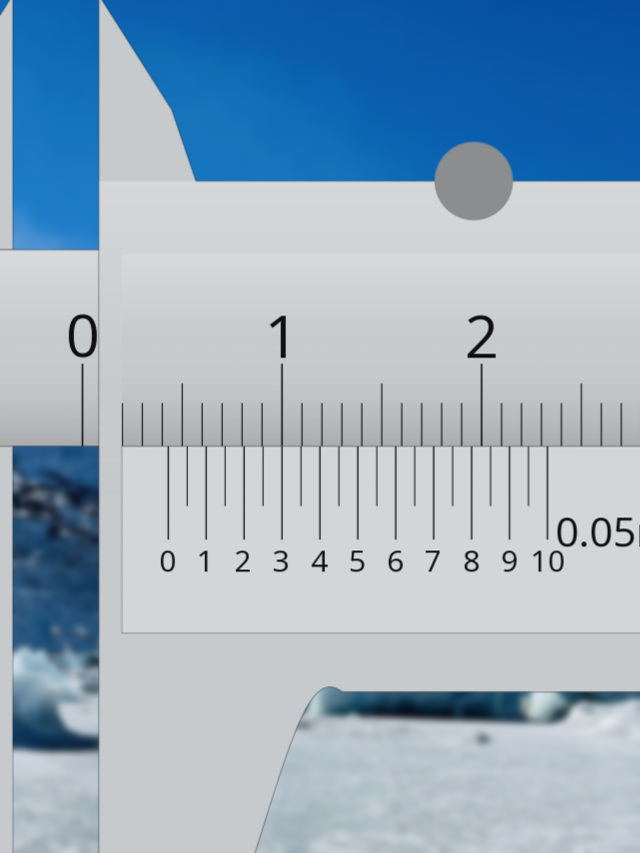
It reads 4.3 mm
